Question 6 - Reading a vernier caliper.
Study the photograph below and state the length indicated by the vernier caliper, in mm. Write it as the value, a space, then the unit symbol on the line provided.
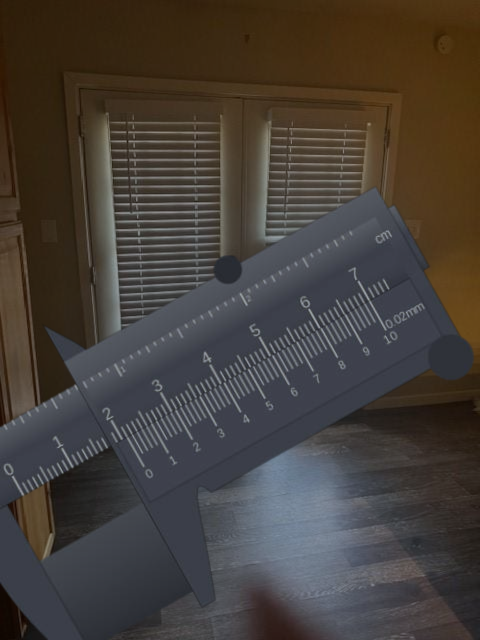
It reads 21.0 mm
